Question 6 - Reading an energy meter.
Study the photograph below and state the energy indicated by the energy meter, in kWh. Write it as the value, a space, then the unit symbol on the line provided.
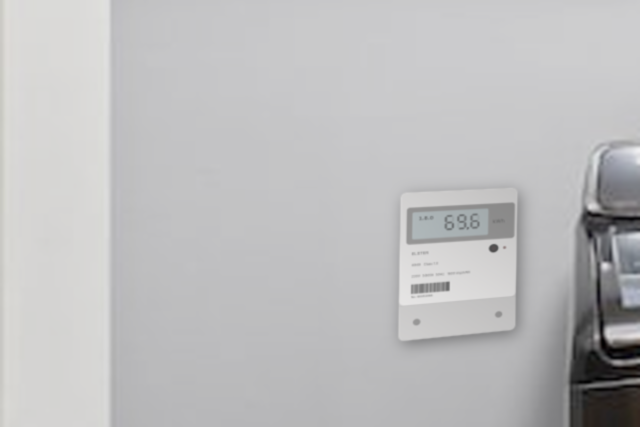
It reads 69.6 kWh
